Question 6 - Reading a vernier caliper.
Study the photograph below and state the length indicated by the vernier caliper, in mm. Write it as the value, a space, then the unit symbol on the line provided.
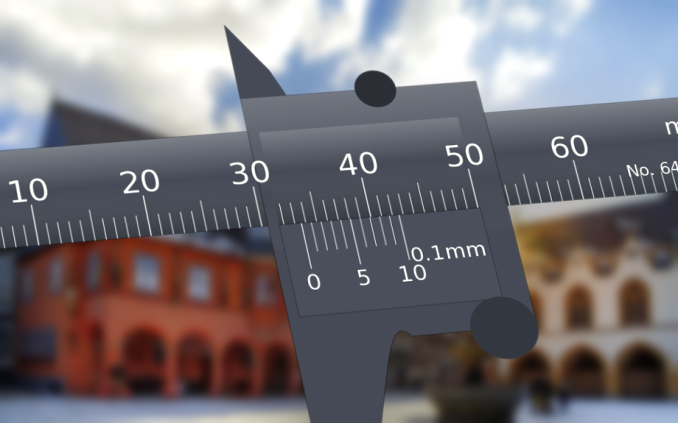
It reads 33.6 mm
